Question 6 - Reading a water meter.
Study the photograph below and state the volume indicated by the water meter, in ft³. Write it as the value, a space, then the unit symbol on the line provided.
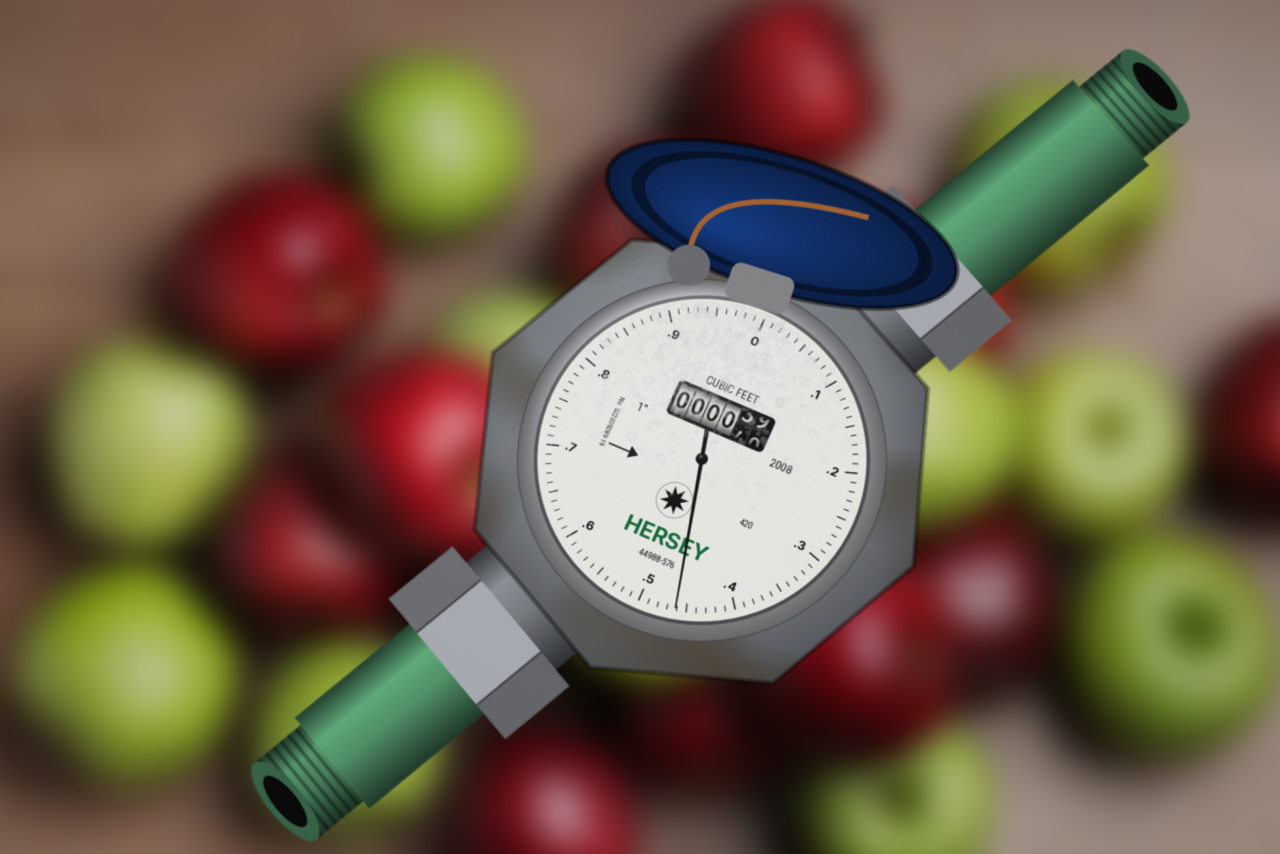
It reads 39.46 ft³
